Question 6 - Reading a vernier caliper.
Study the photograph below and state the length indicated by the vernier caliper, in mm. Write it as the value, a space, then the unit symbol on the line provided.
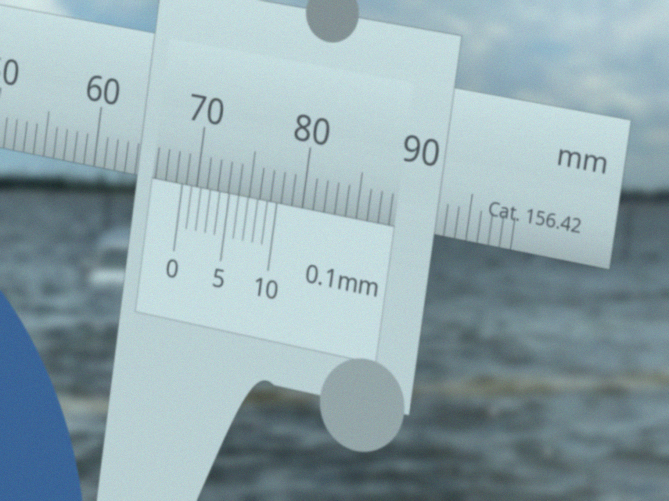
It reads 68.6 mm
